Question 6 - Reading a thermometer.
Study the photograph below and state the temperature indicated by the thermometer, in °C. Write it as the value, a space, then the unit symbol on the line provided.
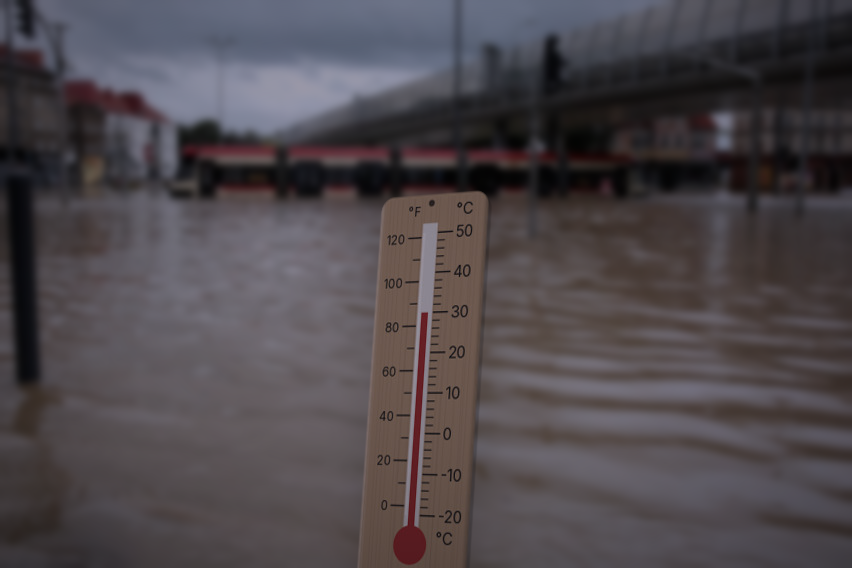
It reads 30 °C
